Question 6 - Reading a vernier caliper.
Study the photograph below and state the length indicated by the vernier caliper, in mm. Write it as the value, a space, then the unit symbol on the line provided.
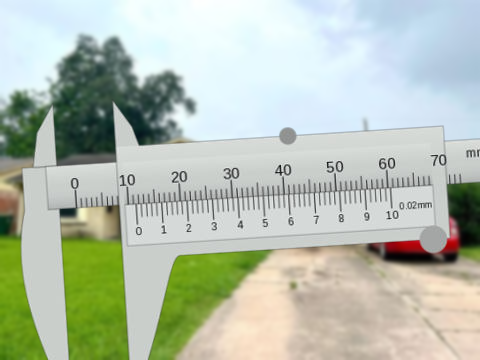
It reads 11.5 mm
